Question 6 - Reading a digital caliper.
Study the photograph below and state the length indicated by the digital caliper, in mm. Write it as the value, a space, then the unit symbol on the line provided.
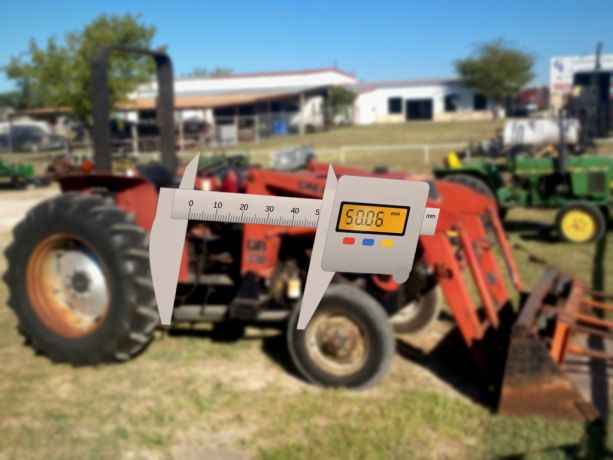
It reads 50.06 mm
